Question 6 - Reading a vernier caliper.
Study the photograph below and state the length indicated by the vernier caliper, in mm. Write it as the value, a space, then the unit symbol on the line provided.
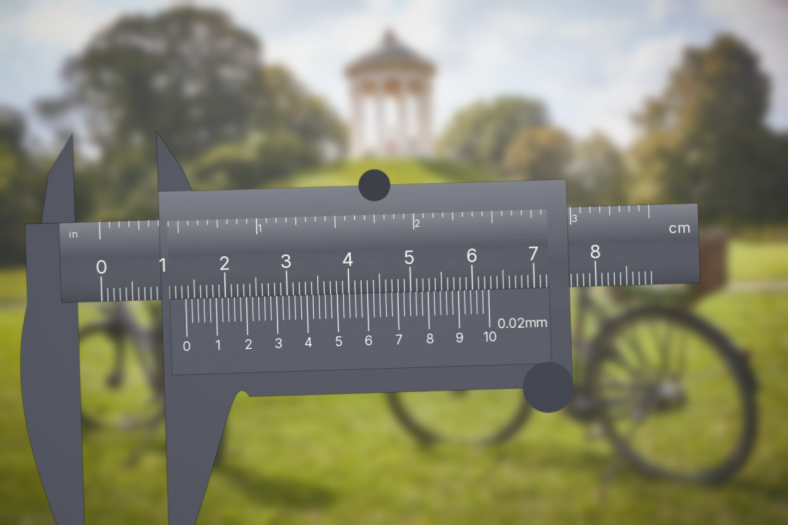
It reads 13.6 mm
